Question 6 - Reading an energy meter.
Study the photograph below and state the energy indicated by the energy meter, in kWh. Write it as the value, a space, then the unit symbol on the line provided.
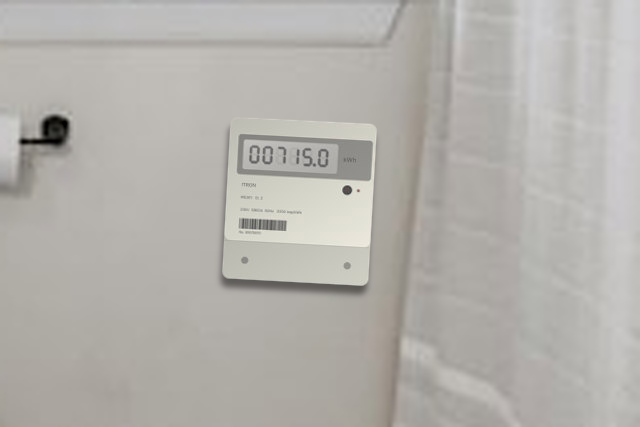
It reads 715.0 kWh
